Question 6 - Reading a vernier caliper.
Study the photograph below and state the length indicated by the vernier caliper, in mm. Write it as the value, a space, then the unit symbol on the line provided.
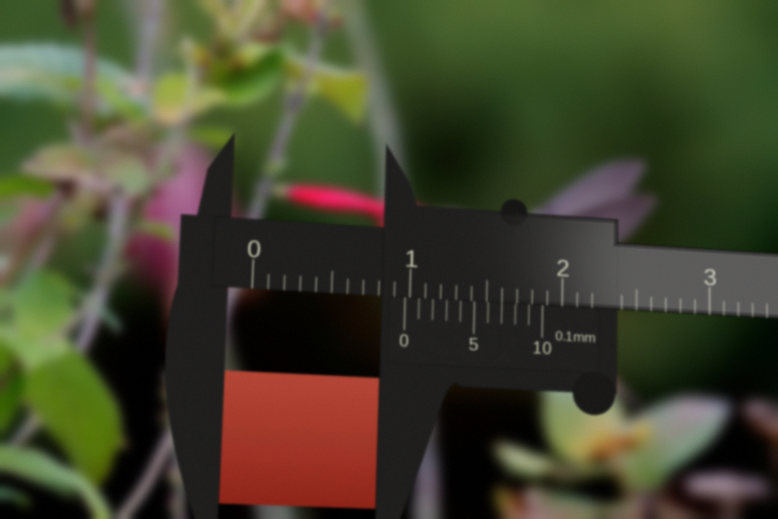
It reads 9.7 mm
